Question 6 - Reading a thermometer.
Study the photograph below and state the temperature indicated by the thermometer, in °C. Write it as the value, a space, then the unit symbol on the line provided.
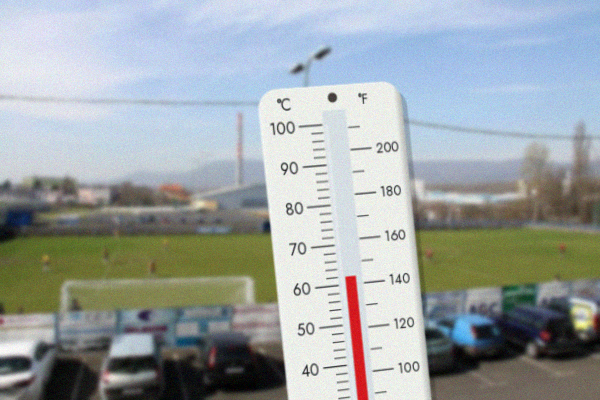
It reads 62 °C
